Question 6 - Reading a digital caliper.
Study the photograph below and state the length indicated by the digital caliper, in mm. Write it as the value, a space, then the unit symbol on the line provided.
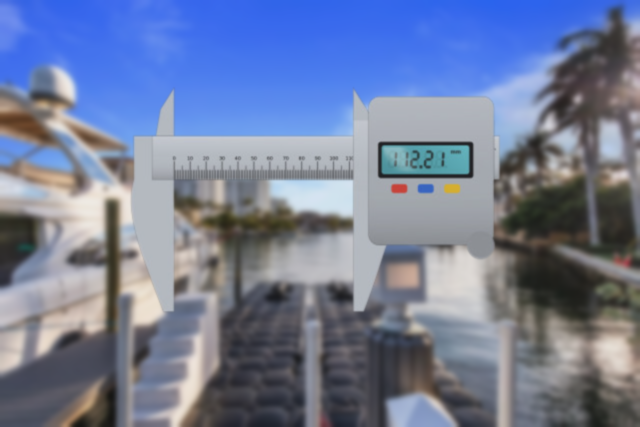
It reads 112.21 mm
